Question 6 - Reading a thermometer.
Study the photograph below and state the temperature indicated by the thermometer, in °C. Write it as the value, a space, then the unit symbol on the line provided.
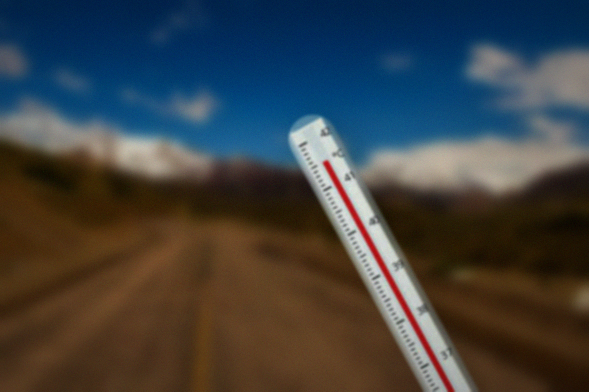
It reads 41.5 °C
